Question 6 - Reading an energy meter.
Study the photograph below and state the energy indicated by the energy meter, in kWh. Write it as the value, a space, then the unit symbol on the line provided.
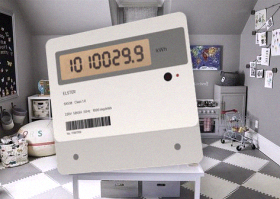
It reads 1010029.9 kWh
